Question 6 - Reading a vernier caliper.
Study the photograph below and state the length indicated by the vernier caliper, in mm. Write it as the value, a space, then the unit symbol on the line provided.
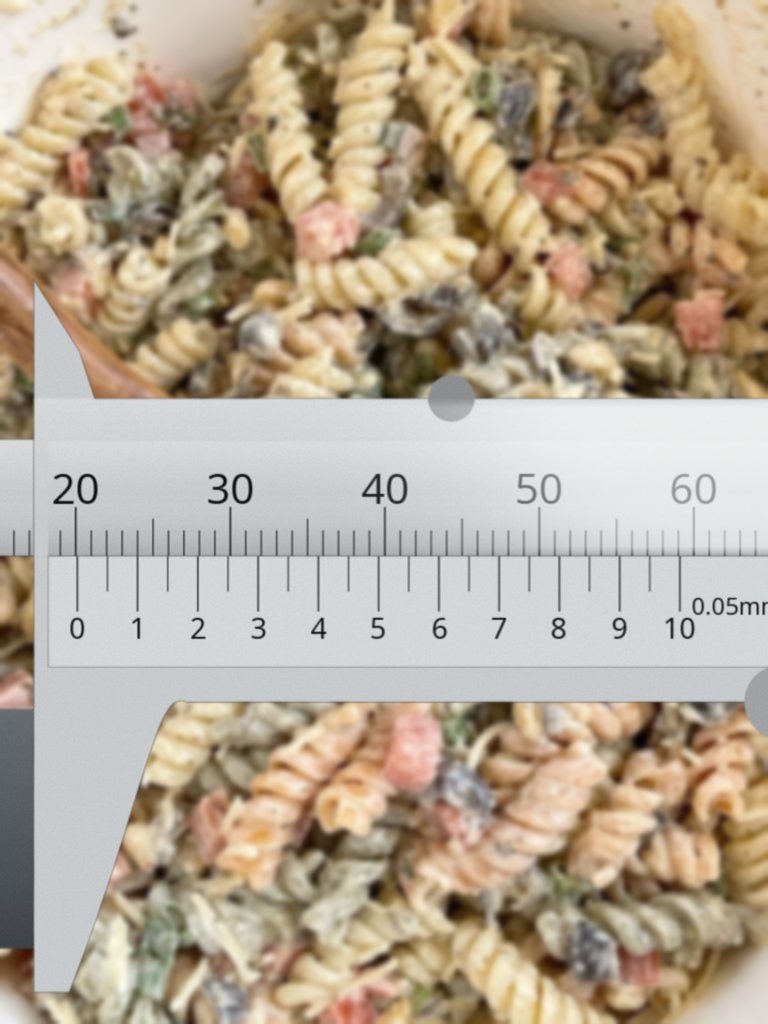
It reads 20.1 mm
